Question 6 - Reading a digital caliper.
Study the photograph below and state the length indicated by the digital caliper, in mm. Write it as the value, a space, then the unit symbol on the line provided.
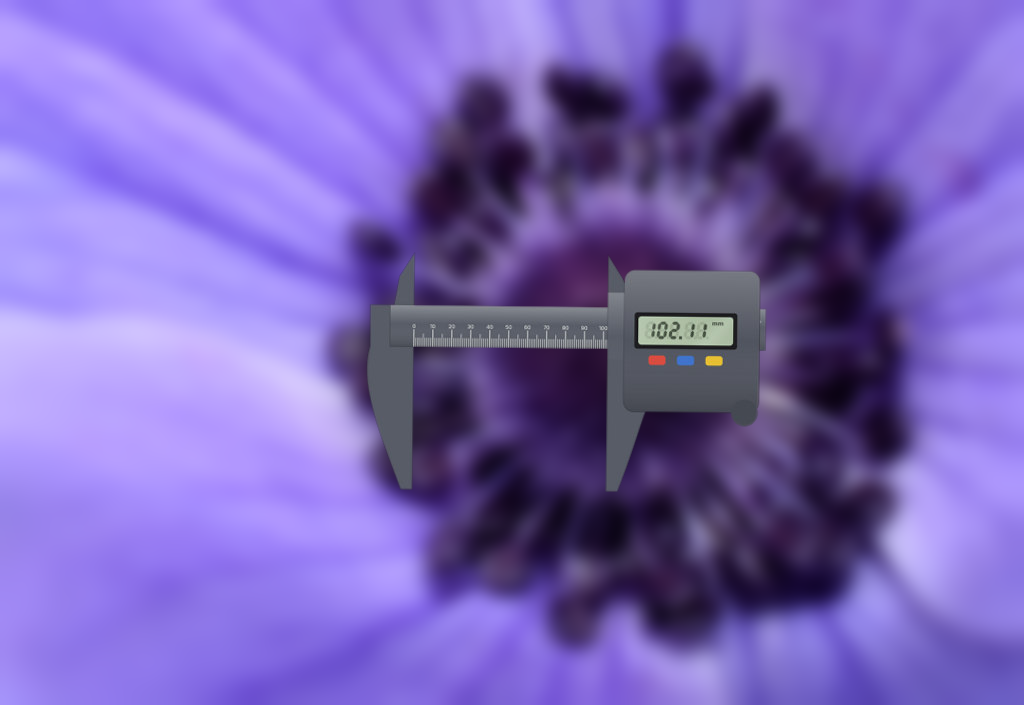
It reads 102.11 mm
